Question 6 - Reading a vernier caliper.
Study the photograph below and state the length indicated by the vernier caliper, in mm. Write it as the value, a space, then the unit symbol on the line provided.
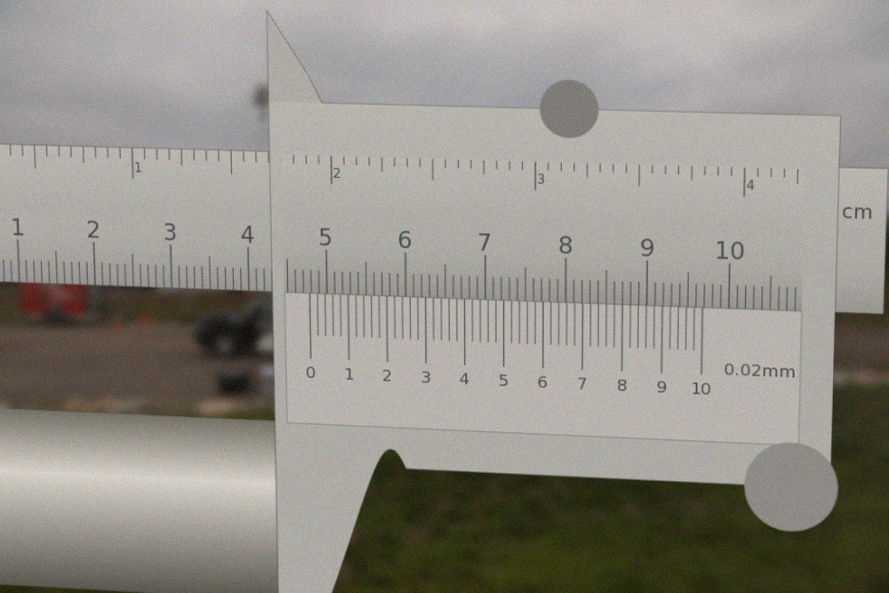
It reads 47.8 mm
